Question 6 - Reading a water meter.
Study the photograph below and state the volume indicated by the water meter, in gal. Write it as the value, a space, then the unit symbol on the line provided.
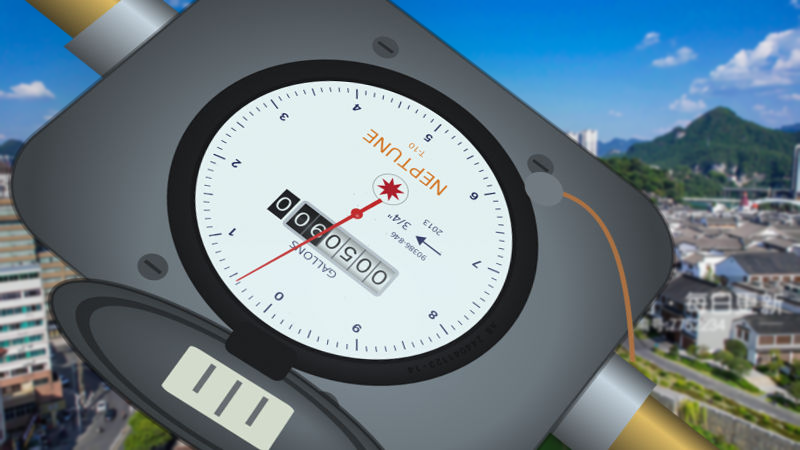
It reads 50900.4 gal
